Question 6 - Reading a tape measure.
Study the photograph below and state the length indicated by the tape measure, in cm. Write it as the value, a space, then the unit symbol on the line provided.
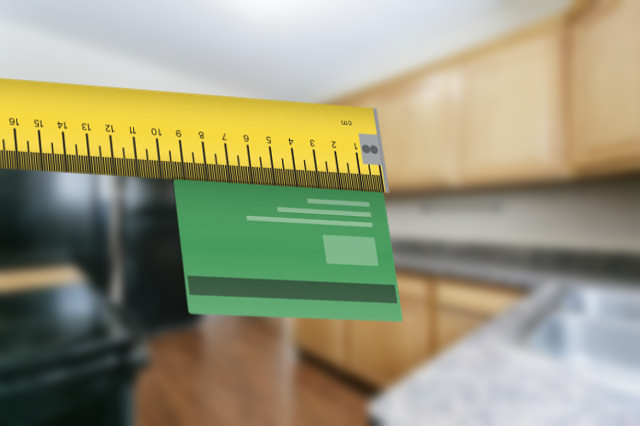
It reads 9.5 cm
